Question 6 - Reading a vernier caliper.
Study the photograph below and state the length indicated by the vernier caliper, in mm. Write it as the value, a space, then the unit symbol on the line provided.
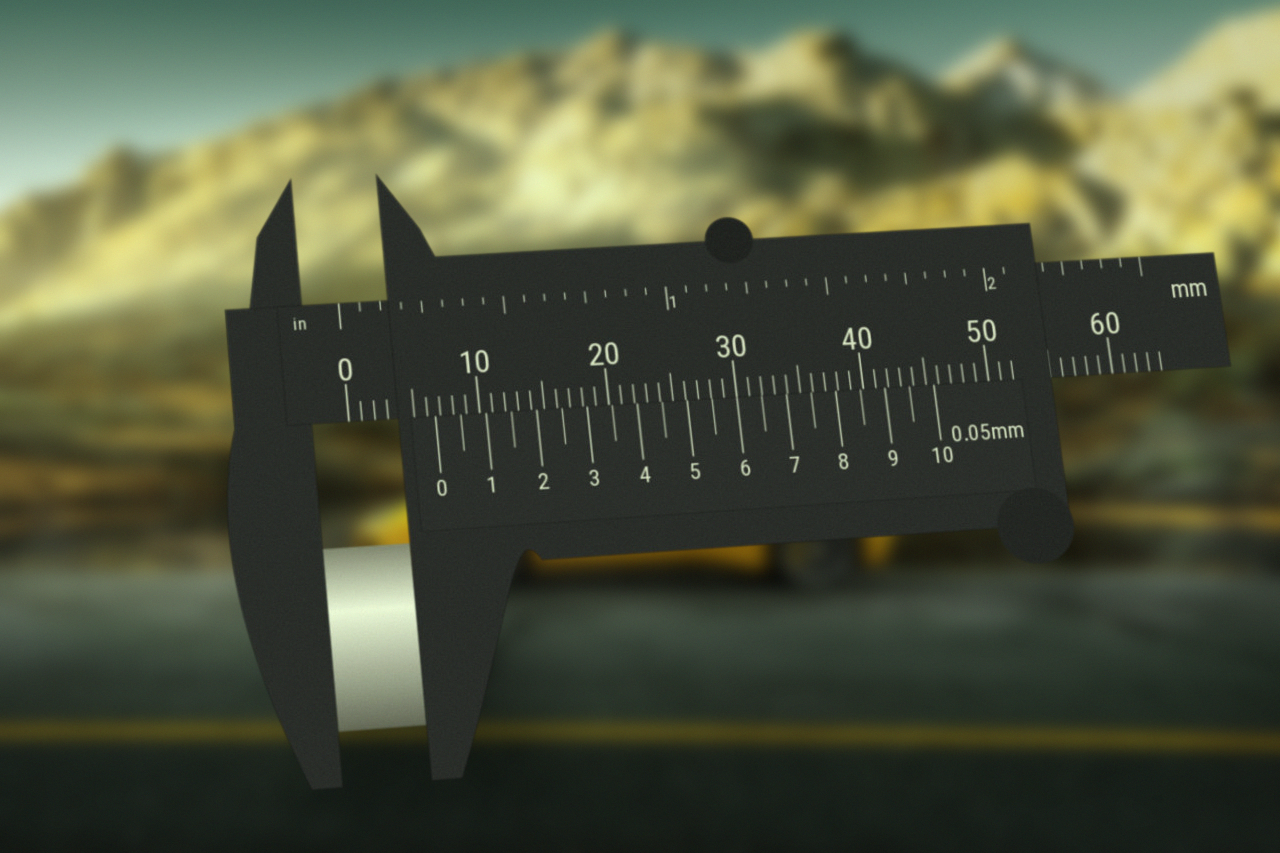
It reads 6.6 mm
